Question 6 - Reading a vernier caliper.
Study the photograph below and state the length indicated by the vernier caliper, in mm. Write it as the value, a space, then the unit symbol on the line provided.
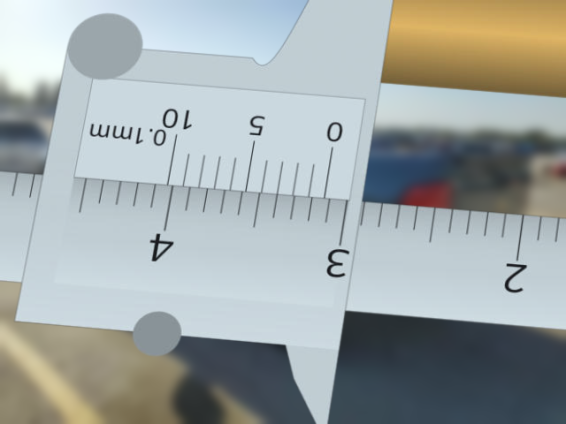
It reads 31.3 mm
